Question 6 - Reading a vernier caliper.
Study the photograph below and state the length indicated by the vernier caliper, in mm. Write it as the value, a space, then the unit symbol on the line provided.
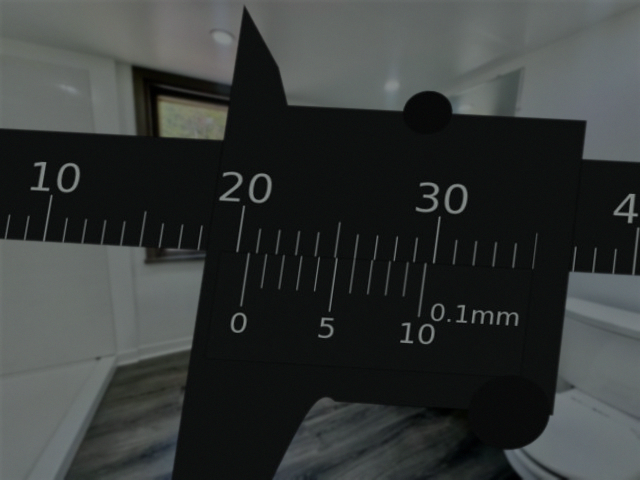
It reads 20.6 mm
